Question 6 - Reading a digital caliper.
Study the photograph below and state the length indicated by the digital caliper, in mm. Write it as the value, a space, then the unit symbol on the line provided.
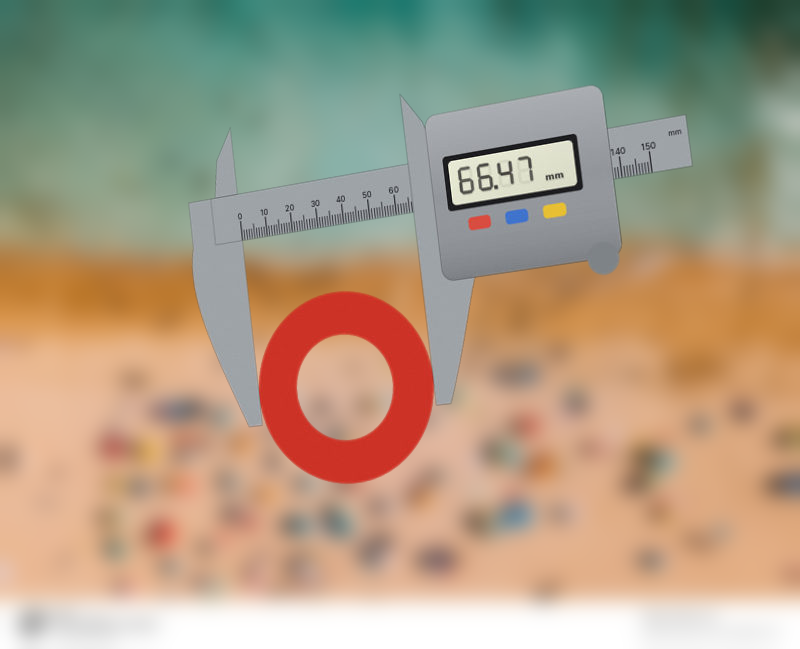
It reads 66.47 mm
